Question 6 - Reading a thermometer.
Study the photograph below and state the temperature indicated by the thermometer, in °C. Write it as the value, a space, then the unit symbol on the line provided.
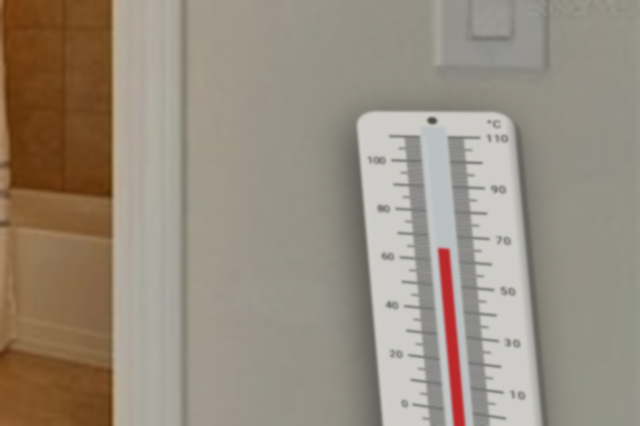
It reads 65 °C
